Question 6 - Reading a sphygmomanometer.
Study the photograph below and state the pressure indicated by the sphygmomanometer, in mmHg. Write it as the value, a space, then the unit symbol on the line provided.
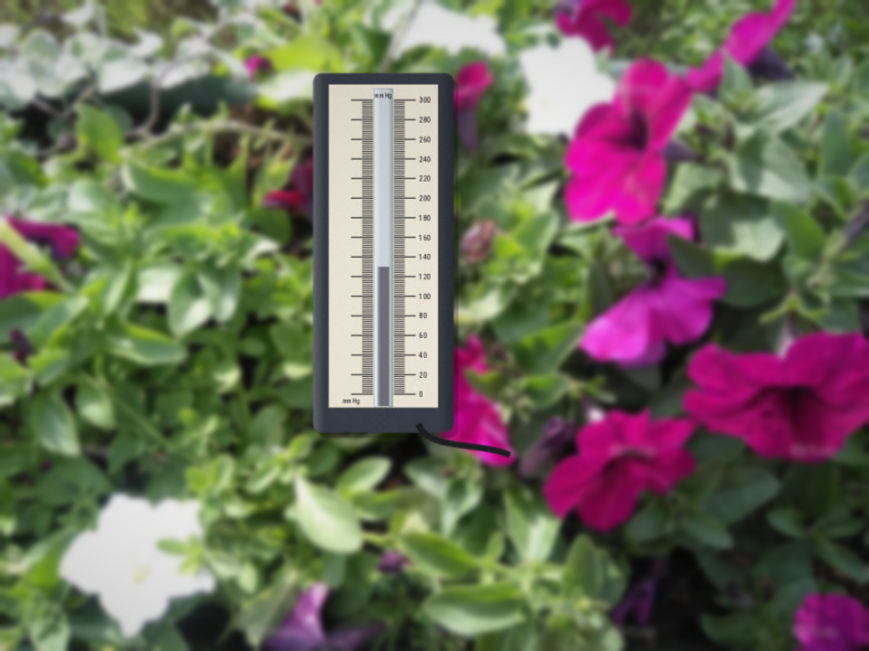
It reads 130 mmHg
